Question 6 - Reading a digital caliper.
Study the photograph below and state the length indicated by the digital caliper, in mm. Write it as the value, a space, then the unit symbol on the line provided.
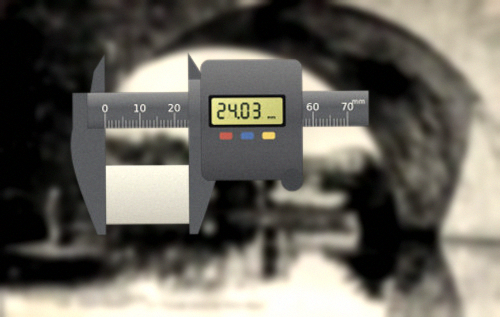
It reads 24.03 mm
